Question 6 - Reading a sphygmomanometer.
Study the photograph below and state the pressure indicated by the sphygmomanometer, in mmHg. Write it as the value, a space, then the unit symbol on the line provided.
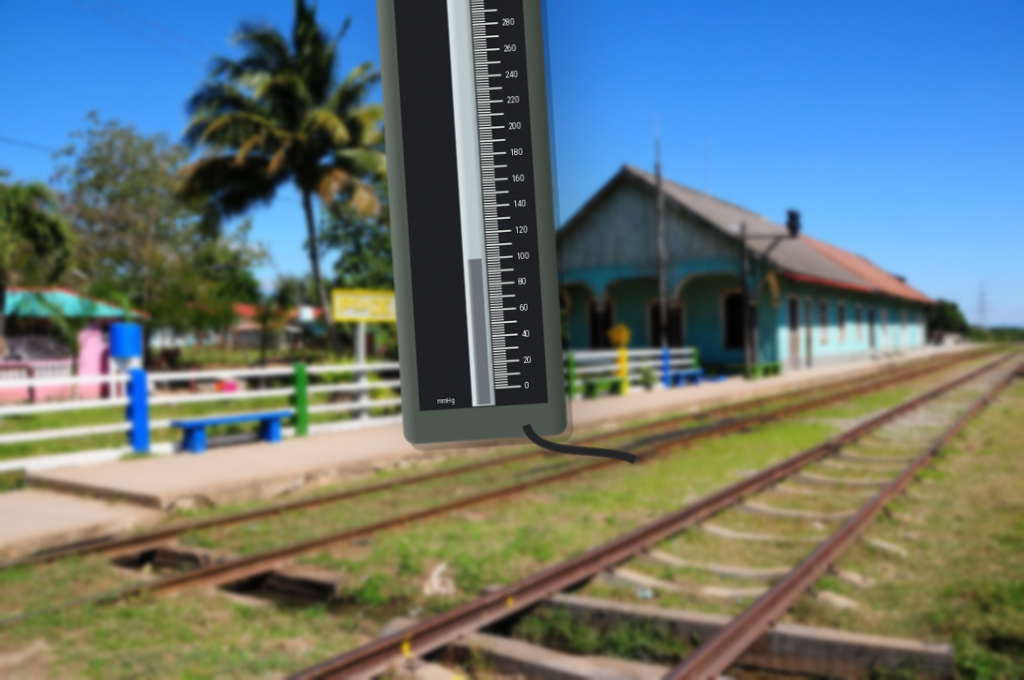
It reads 100 mmHg
